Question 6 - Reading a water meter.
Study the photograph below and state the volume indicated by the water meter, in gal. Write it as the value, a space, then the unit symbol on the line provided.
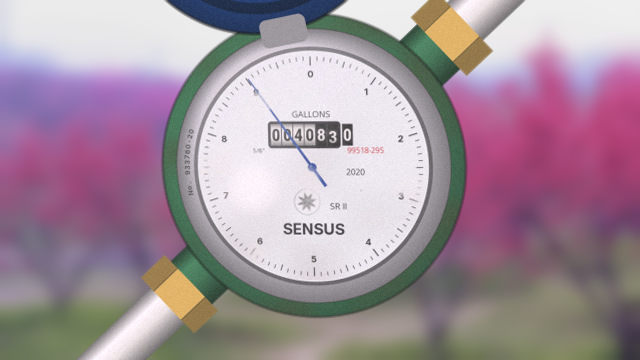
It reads 40829.0 gal
